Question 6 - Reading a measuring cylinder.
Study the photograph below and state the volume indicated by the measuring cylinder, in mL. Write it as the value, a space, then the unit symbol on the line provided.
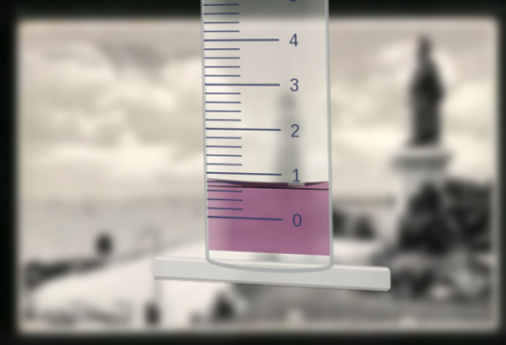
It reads 0.7 mL
